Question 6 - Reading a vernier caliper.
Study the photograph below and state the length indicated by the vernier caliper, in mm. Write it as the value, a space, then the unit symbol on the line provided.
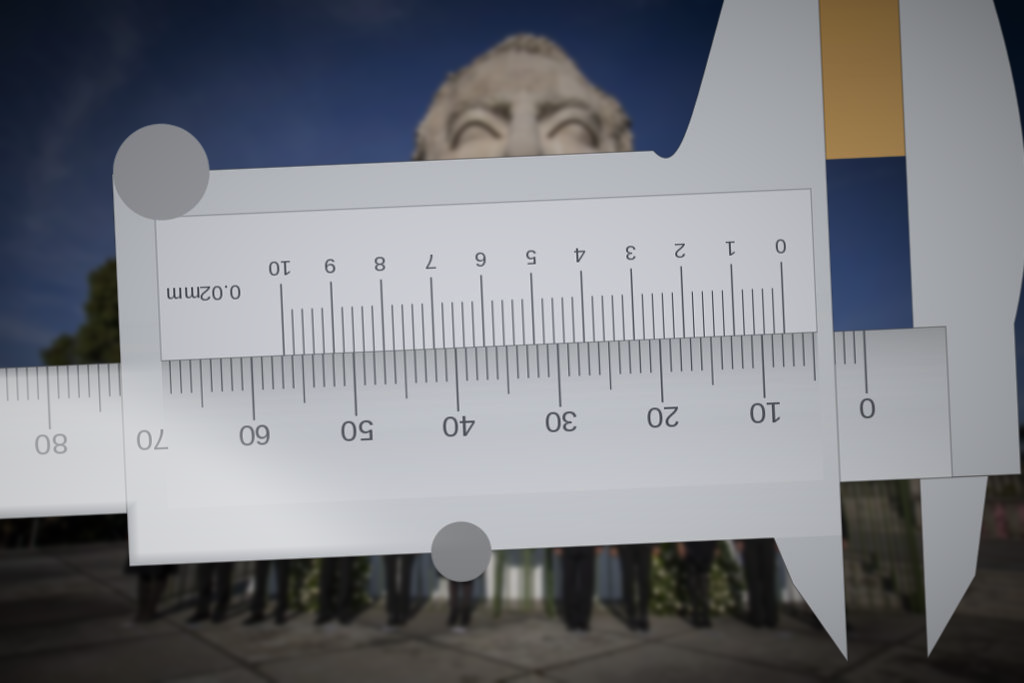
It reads 7.8 mm
